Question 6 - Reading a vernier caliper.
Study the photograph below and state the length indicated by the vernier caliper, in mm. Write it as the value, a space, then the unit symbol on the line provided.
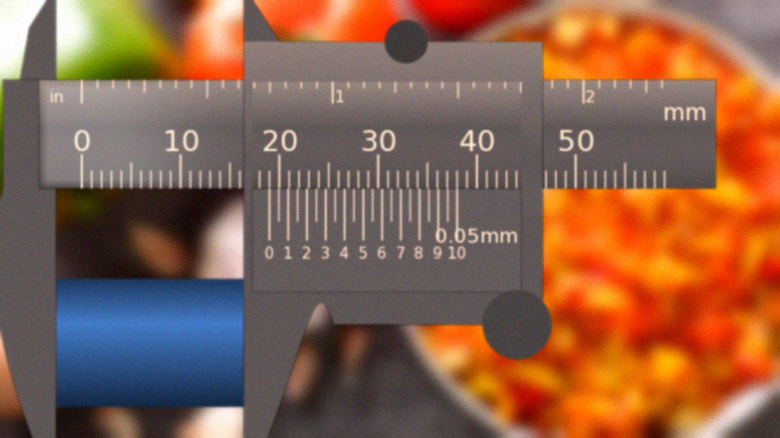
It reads 19.0 mm
